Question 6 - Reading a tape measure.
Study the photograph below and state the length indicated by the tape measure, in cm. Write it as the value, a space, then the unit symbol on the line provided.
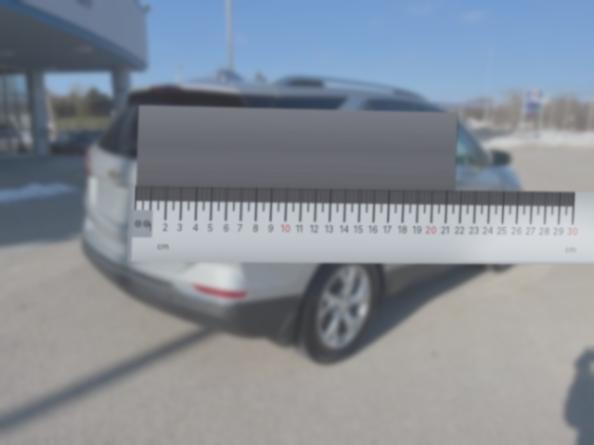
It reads 21.5 cm
